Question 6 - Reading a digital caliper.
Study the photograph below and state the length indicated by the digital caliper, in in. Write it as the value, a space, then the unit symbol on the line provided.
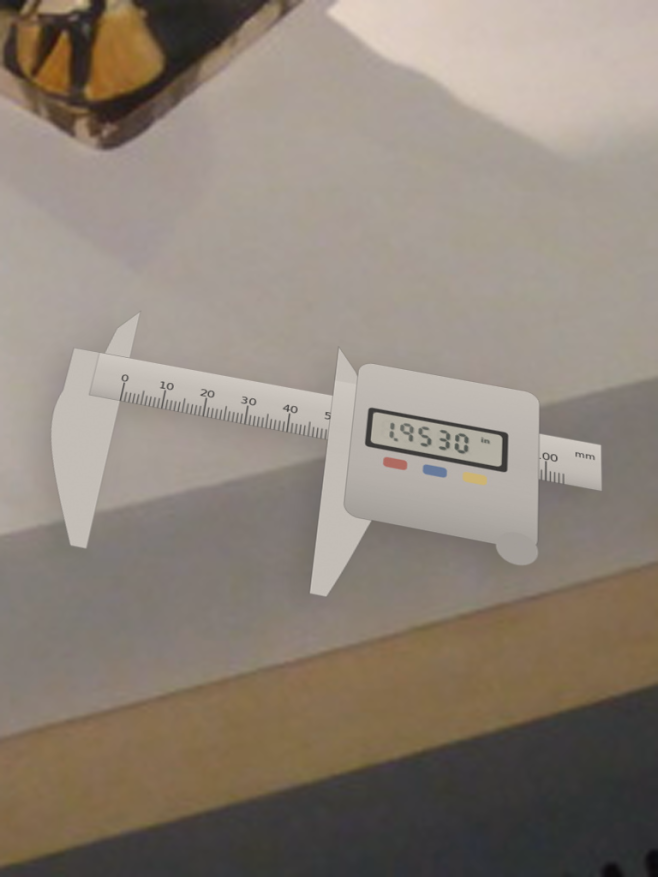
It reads 1.9530 in
